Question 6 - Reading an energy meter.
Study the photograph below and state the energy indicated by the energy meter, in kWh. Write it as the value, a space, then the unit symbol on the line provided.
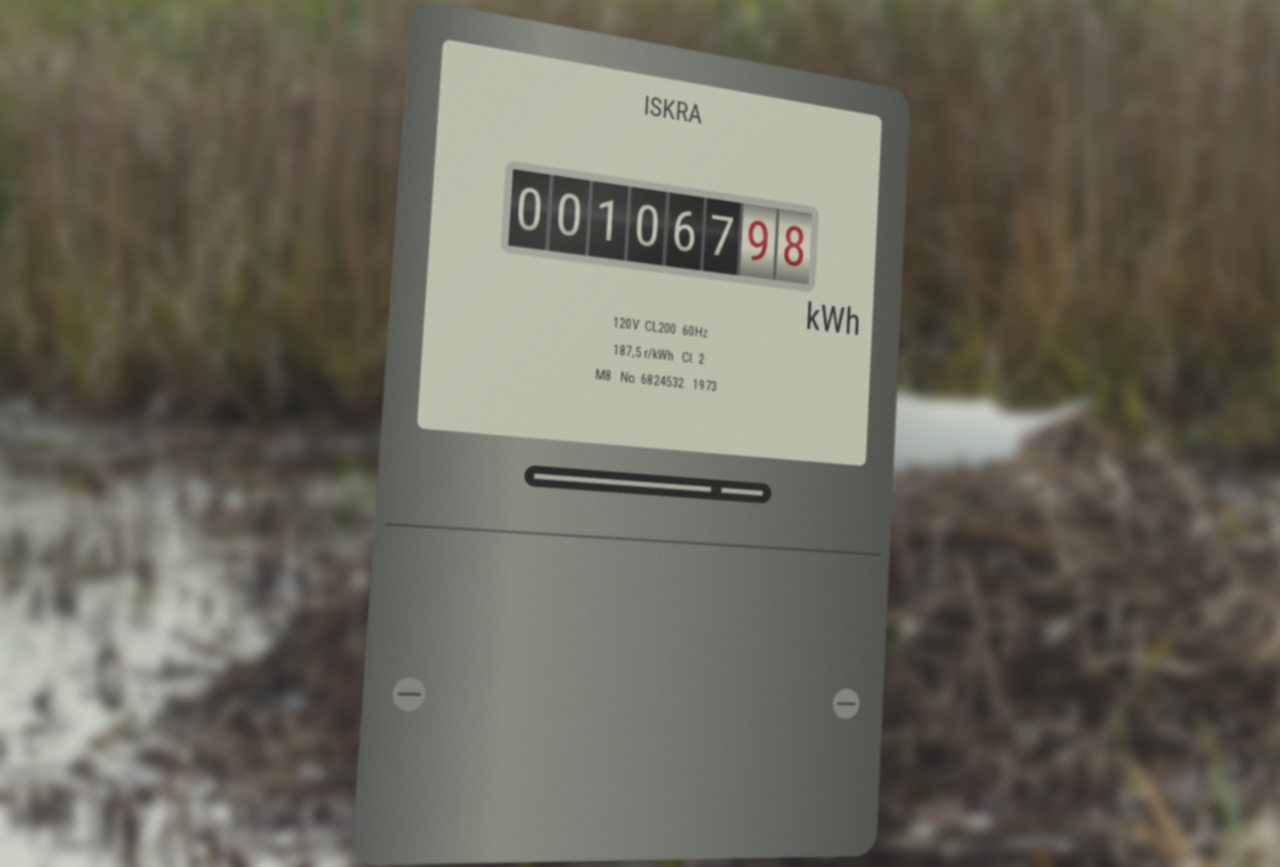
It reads 1067.98 kWh
